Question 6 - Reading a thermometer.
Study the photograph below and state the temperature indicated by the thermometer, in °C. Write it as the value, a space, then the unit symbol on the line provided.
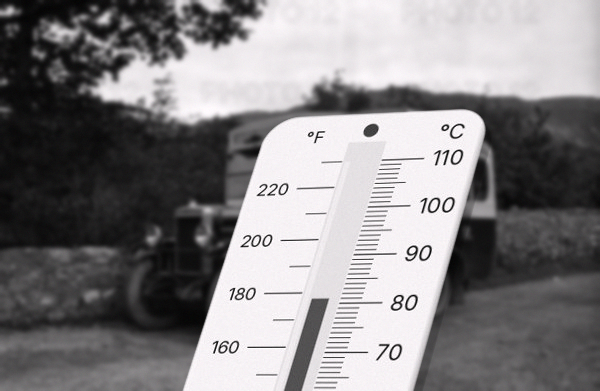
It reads 81 °C
